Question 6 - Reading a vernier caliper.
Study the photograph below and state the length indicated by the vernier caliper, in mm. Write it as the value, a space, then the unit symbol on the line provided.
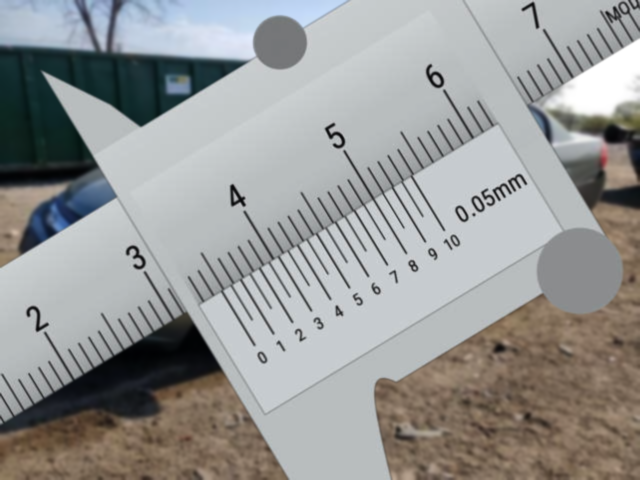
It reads 34.8 mm
